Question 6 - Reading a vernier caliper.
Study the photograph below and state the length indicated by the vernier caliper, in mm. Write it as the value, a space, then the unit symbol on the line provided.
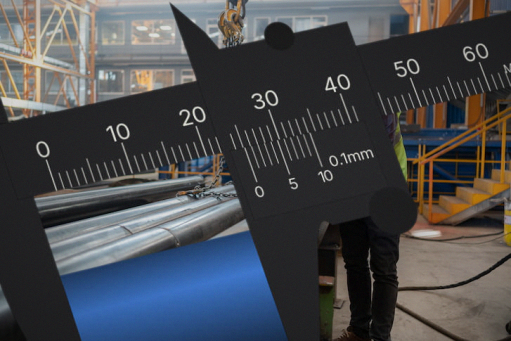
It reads 25.2 mm
